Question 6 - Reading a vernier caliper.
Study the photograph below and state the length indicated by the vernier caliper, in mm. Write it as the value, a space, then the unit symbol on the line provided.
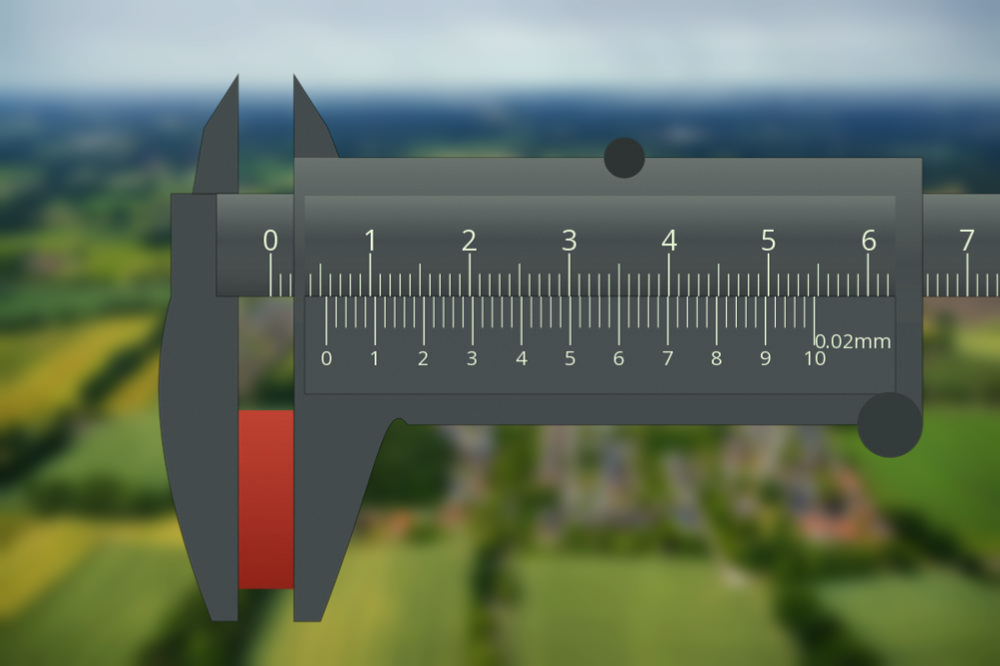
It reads 5.6 mm
